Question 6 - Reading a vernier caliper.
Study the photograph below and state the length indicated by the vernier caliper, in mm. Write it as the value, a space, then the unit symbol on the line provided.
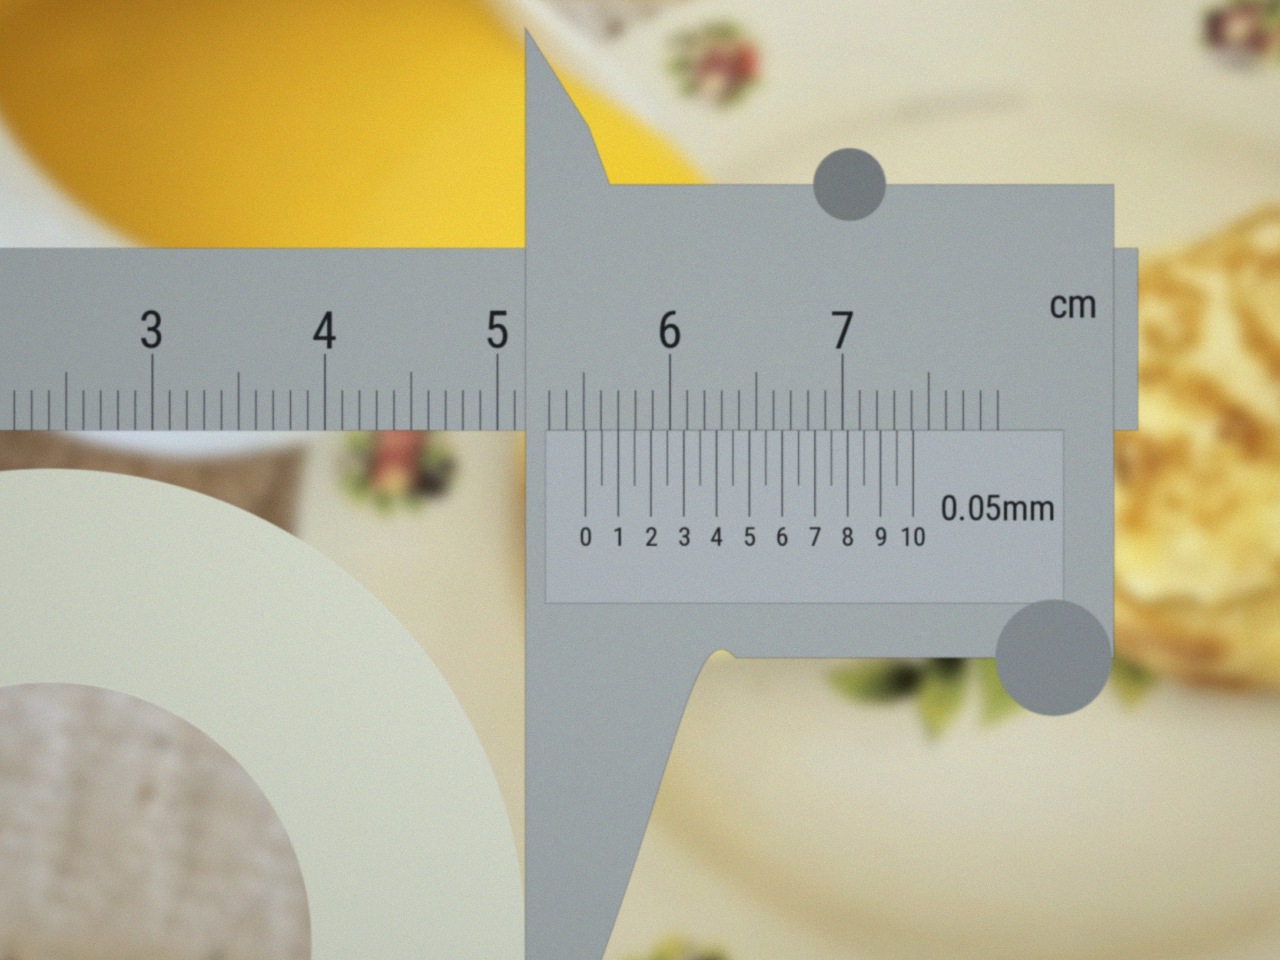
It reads 55.1 mm
